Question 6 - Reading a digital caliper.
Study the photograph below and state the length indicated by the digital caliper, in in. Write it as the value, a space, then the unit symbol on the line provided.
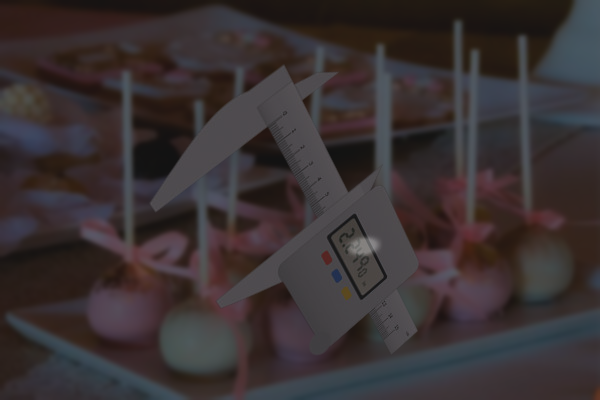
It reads 2.2490 in
